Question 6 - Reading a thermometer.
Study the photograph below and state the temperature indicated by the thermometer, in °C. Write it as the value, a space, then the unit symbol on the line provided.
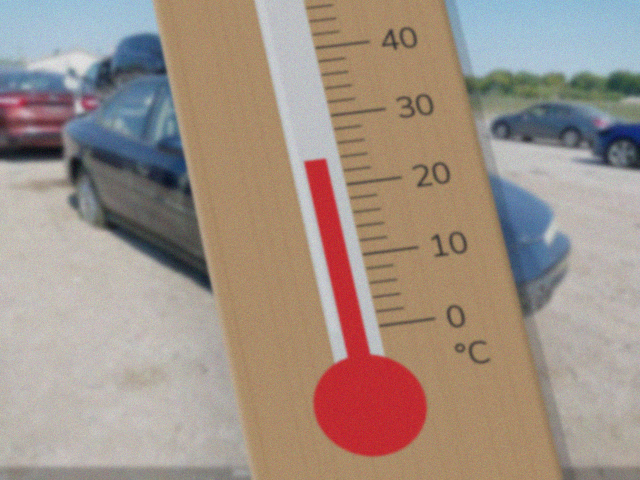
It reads 24 °C
